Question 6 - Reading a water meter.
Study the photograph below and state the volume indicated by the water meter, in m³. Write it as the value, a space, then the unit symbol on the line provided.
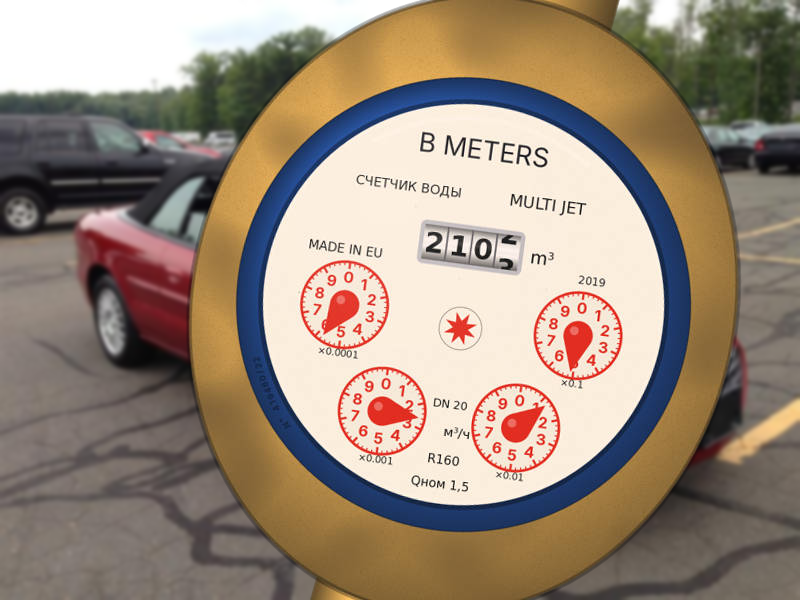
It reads 2102.5125 m³
